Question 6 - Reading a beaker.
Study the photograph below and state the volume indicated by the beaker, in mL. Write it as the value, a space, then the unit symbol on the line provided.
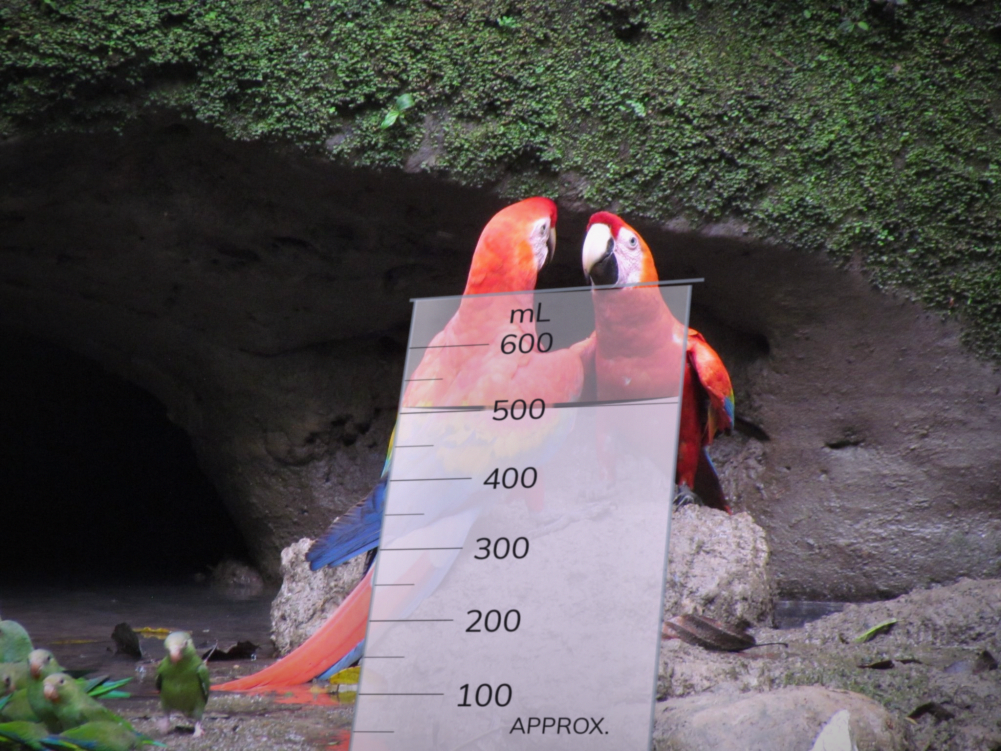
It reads 500 mL
